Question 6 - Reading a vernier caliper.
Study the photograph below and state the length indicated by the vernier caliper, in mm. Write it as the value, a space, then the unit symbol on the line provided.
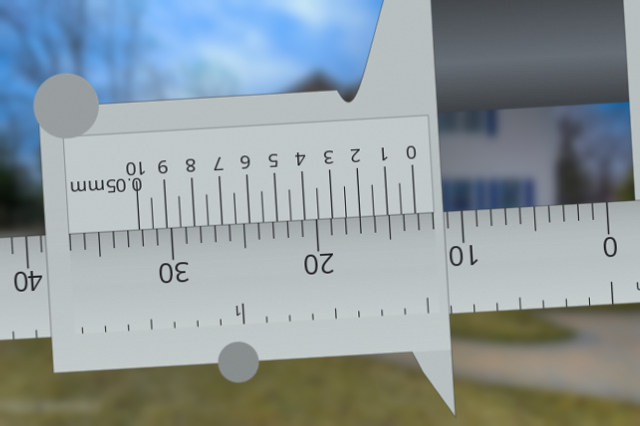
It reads 13.2 mm
